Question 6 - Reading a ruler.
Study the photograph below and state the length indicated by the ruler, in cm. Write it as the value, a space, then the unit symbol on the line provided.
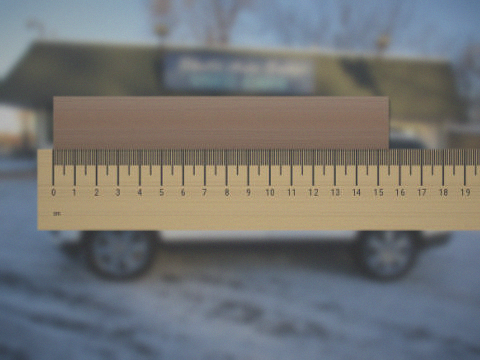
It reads 15.5 cm
